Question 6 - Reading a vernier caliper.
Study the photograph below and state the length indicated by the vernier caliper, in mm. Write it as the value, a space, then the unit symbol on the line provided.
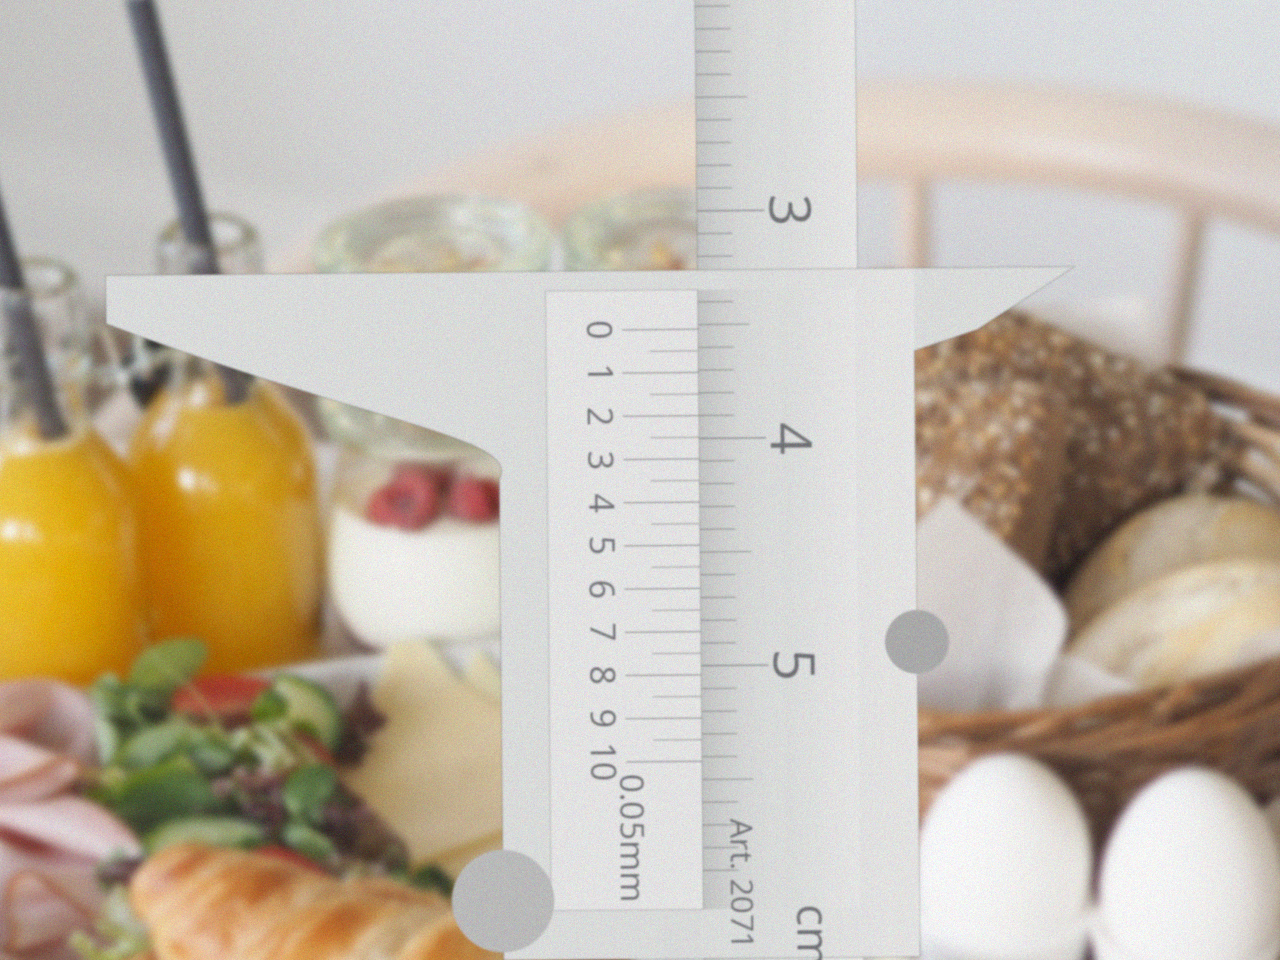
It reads 35.2 mm
